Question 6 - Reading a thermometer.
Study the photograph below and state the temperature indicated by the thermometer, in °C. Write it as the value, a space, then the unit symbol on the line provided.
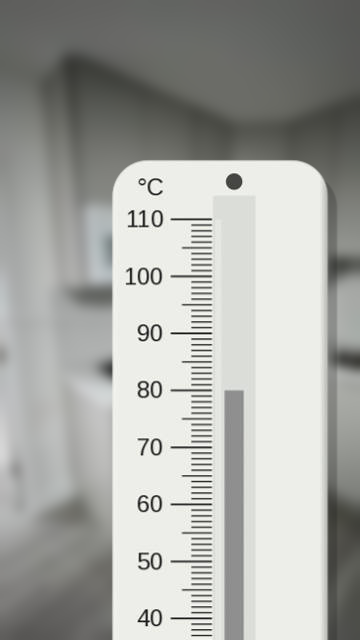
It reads 80 °C
